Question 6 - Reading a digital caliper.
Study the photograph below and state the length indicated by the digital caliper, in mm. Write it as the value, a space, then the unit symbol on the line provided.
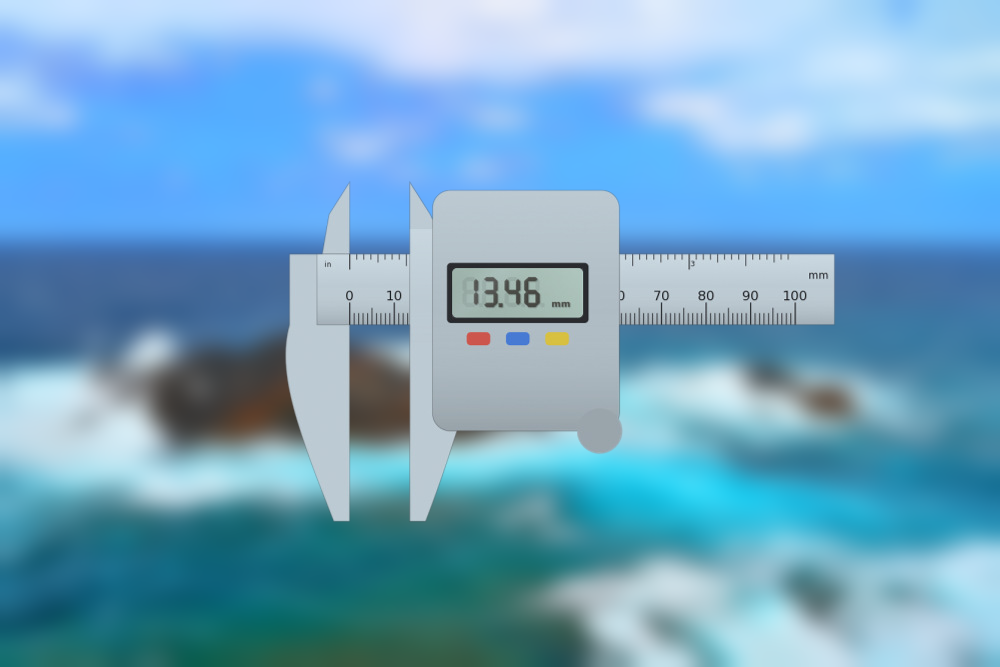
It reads 13.46 mm
